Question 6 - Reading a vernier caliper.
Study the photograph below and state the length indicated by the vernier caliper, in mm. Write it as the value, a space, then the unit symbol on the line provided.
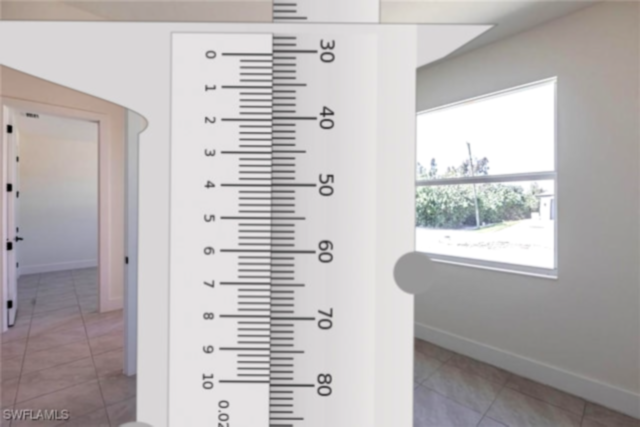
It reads 30.5 mm
